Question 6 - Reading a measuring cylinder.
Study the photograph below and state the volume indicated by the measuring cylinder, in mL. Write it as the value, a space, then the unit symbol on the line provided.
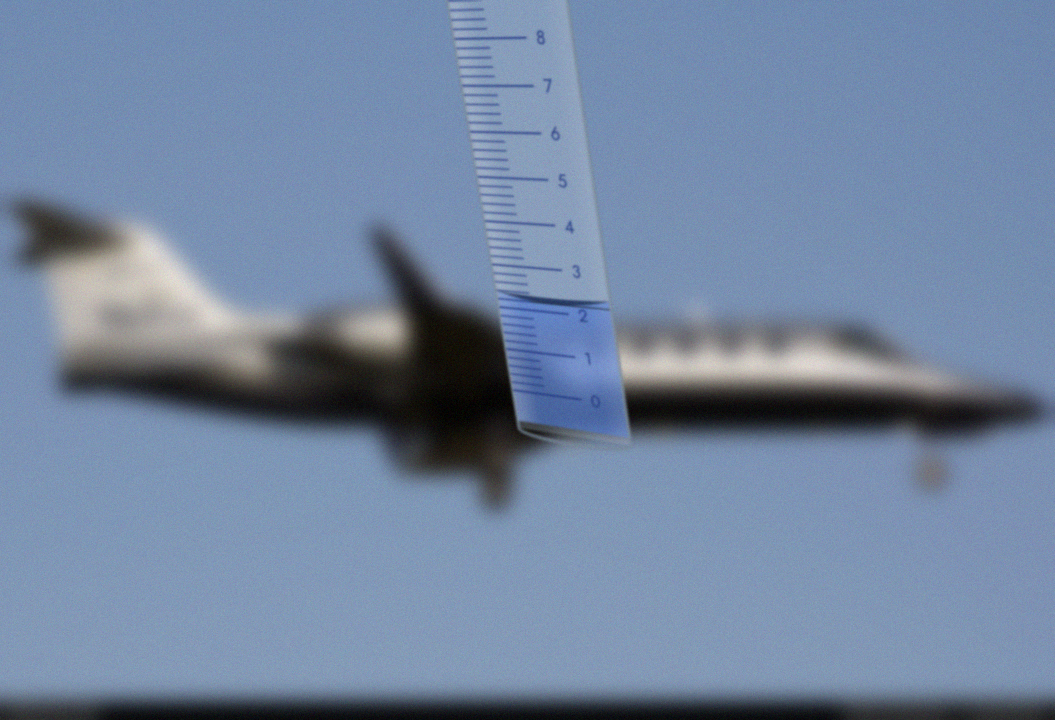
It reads 2.2 mL
